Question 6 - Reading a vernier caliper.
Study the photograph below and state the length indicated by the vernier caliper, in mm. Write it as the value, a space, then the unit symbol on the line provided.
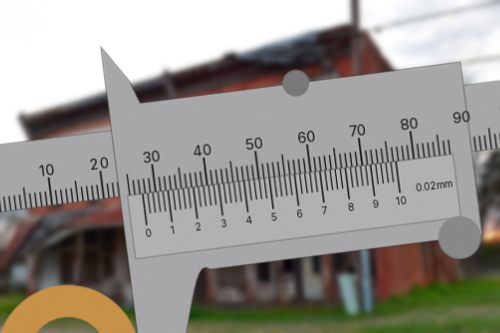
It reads 27.5 mm
